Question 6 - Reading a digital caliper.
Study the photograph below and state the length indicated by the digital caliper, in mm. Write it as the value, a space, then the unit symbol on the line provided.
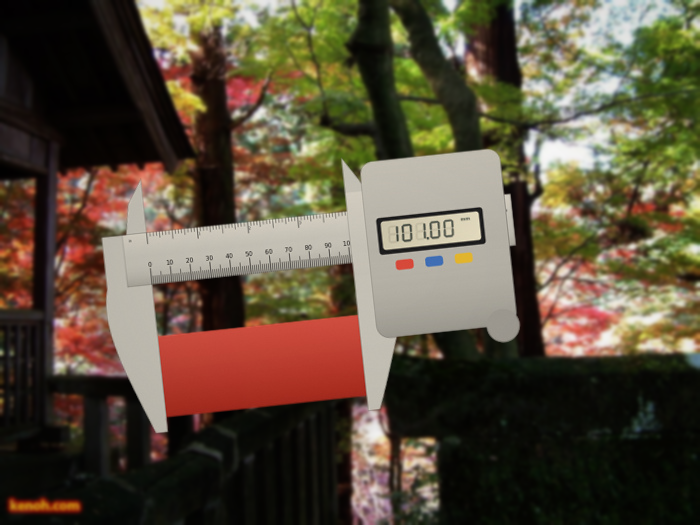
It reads 101.00 mm
